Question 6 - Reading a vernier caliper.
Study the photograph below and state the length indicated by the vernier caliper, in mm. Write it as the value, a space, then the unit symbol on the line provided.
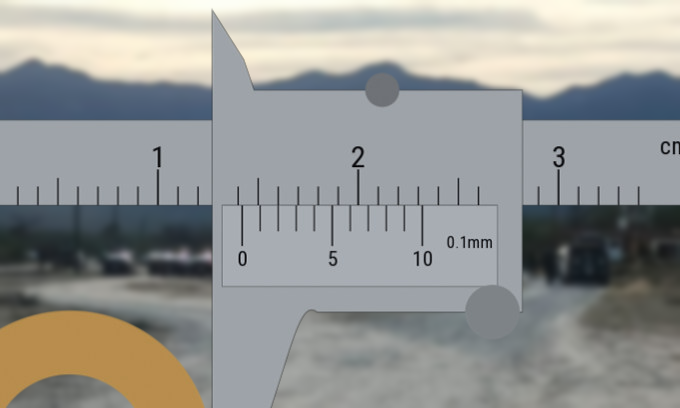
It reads 14.2 mm
